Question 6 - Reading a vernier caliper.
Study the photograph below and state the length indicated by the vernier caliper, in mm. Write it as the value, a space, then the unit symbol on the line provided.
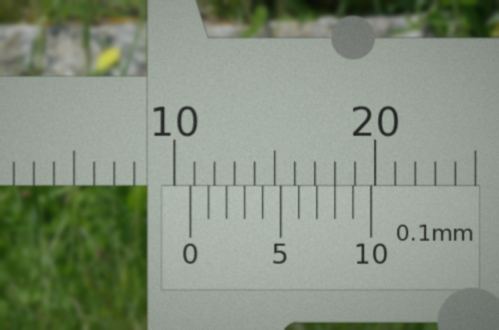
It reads 10.8 mm
